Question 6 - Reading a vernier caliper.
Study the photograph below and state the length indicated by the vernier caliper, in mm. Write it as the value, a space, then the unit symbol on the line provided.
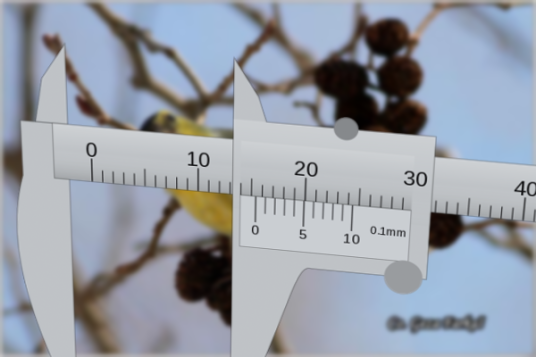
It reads 15.4 mm
